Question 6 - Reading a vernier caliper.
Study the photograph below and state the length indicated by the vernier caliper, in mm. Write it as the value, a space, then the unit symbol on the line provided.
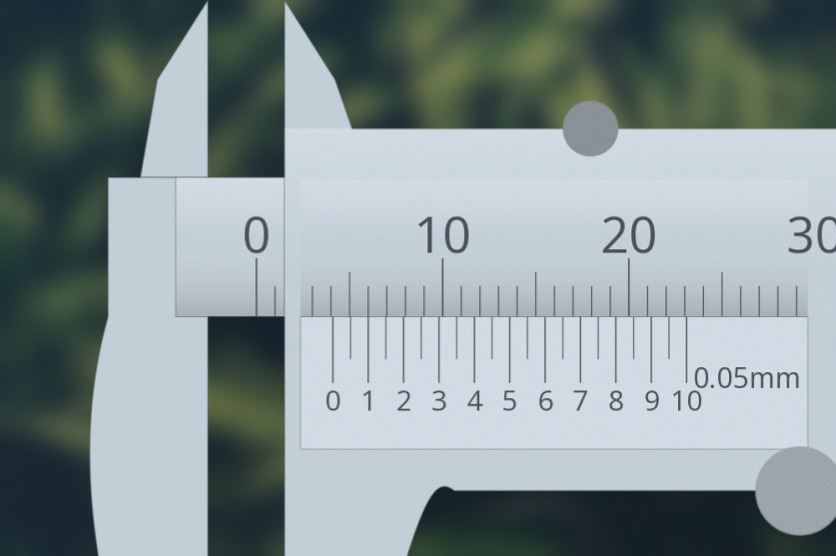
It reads 4.1 mm
